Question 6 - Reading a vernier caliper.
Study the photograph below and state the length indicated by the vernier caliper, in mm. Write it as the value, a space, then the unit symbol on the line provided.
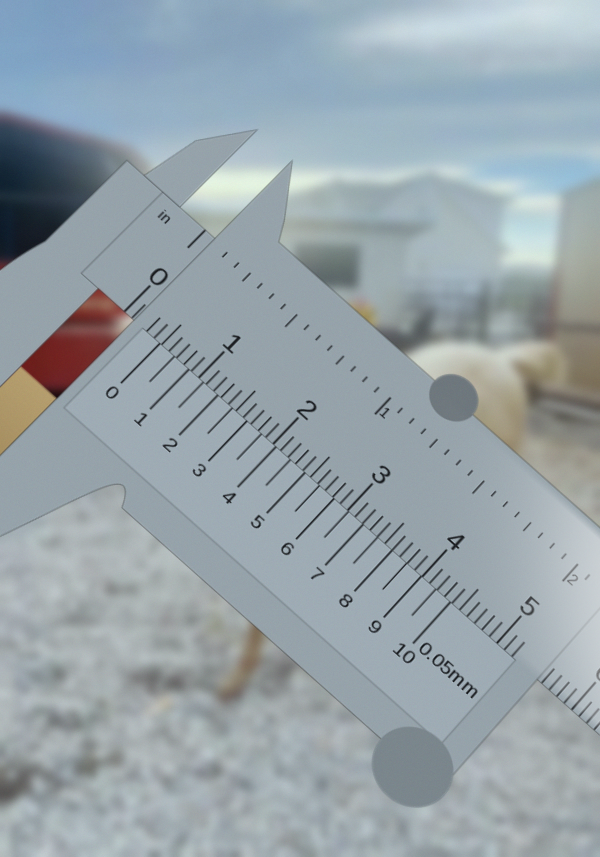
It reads 4.8 mm
